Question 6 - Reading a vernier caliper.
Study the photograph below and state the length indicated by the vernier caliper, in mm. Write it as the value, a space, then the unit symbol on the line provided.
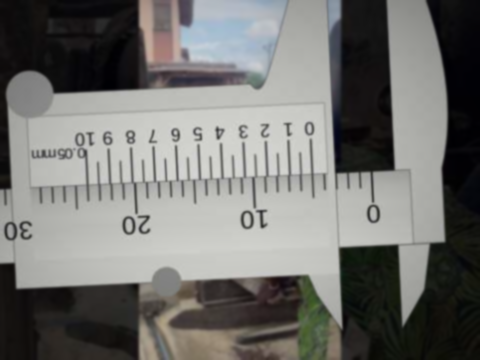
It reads 5.0 mm
